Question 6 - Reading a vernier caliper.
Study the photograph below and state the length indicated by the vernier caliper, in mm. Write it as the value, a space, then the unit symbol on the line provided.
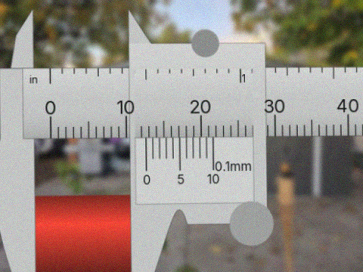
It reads 12.6 mm
